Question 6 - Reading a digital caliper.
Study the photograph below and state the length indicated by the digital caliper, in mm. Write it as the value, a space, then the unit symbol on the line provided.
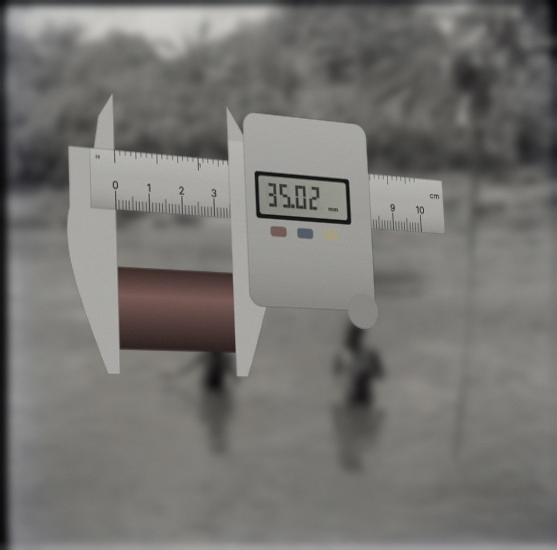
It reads 35.02 mm
